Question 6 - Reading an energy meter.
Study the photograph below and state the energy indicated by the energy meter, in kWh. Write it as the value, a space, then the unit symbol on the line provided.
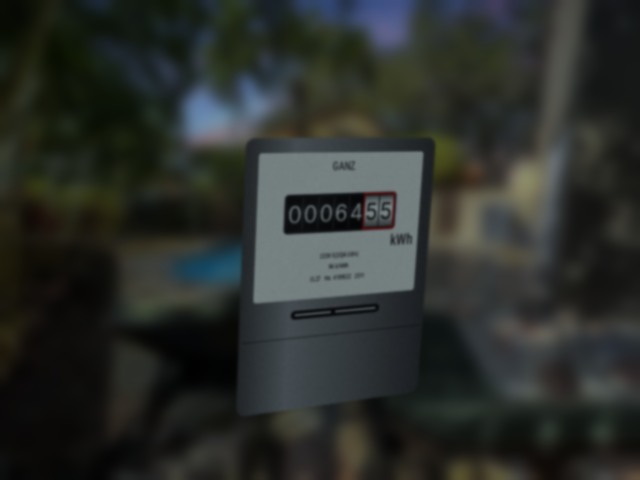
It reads 64.55 kWh
